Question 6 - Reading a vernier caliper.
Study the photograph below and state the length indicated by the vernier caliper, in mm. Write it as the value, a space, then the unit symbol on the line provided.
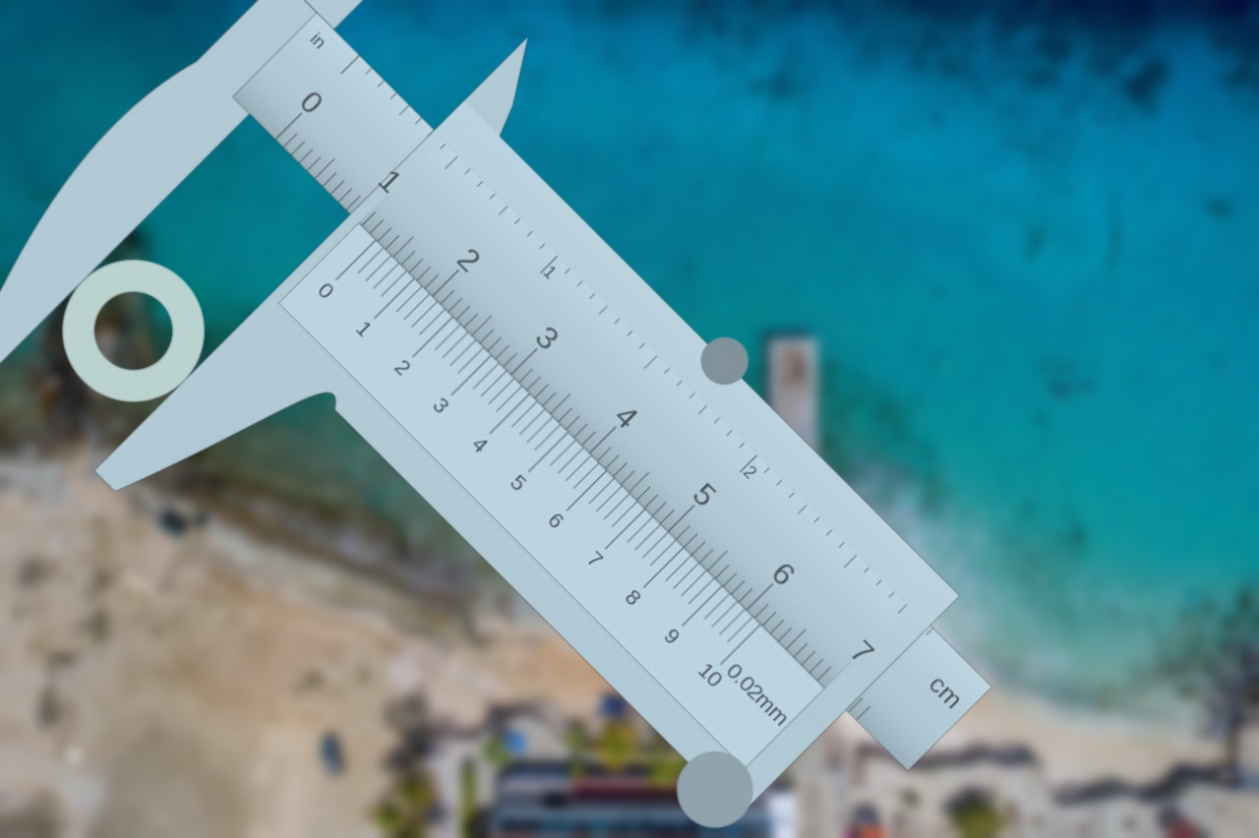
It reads 12.8 mm
